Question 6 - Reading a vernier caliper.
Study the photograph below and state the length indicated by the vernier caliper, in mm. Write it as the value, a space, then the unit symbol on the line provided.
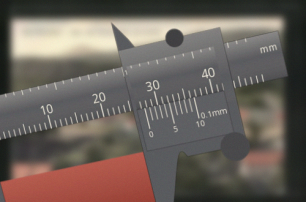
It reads 27.6 mm
